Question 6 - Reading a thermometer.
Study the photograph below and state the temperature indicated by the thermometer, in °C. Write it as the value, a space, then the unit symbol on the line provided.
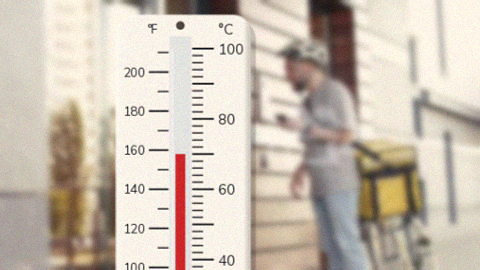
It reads 70 °C
